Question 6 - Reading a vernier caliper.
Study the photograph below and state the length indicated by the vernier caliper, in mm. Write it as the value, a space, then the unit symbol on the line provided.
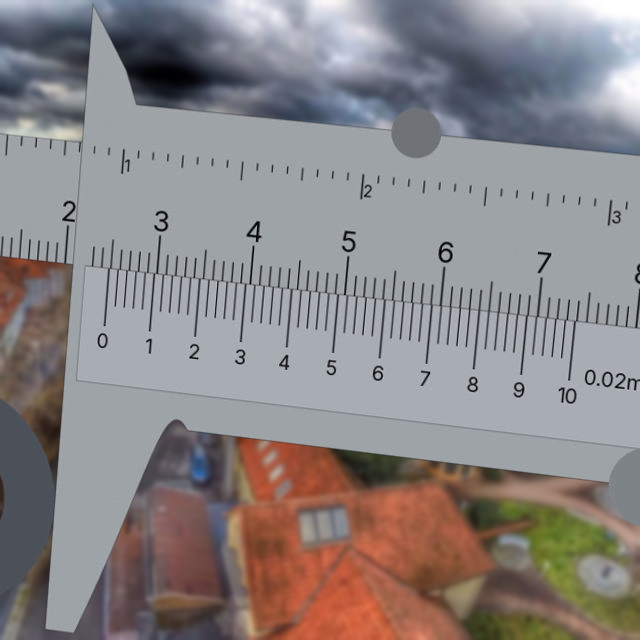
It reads 24.8 mm
